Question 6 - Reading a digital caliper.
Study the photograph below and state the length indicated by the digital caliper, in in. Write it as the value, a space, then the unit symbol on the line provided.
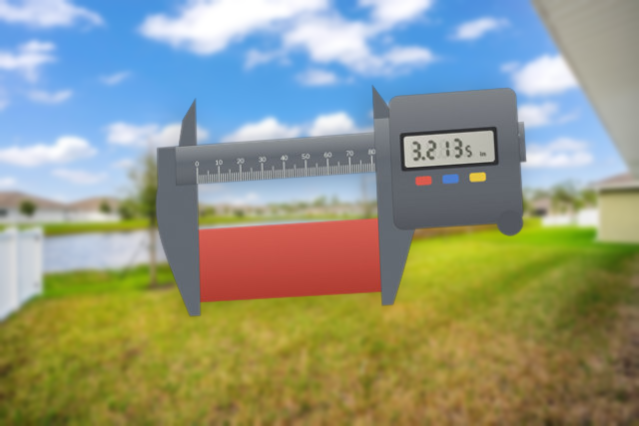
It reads 3.2135 in
